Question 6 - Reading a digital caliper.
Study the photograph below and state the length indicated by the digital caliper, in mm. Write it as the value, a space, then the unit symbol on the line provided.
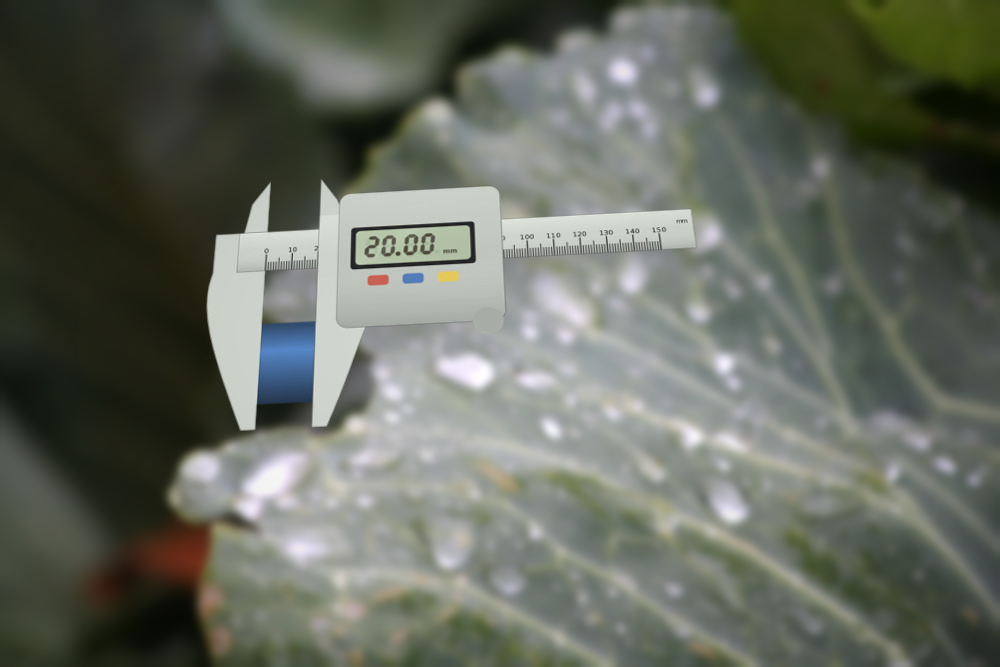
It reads 20.00 mm
